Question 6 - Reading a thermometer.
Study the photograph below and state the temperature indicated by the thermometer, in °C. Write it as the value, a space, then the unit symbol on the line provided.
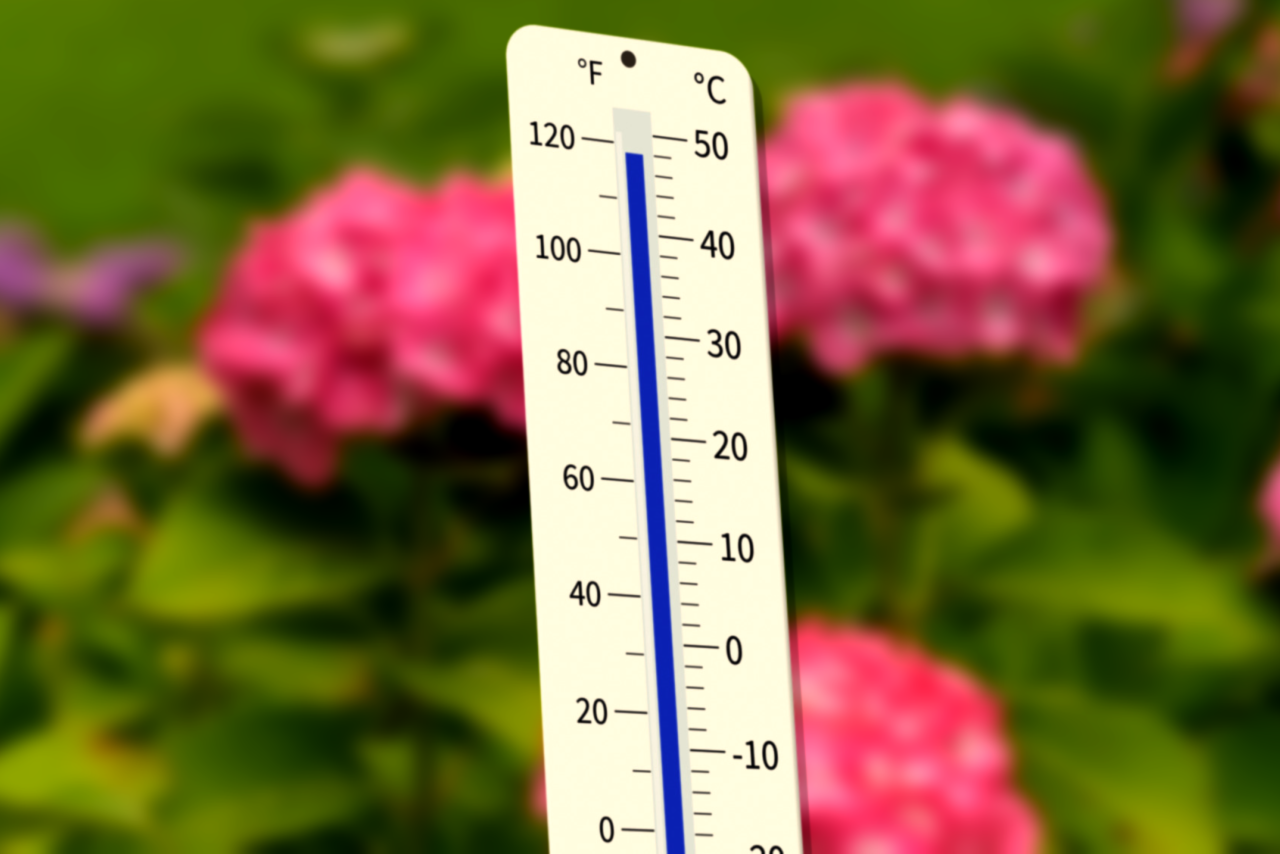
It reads 48 °C
